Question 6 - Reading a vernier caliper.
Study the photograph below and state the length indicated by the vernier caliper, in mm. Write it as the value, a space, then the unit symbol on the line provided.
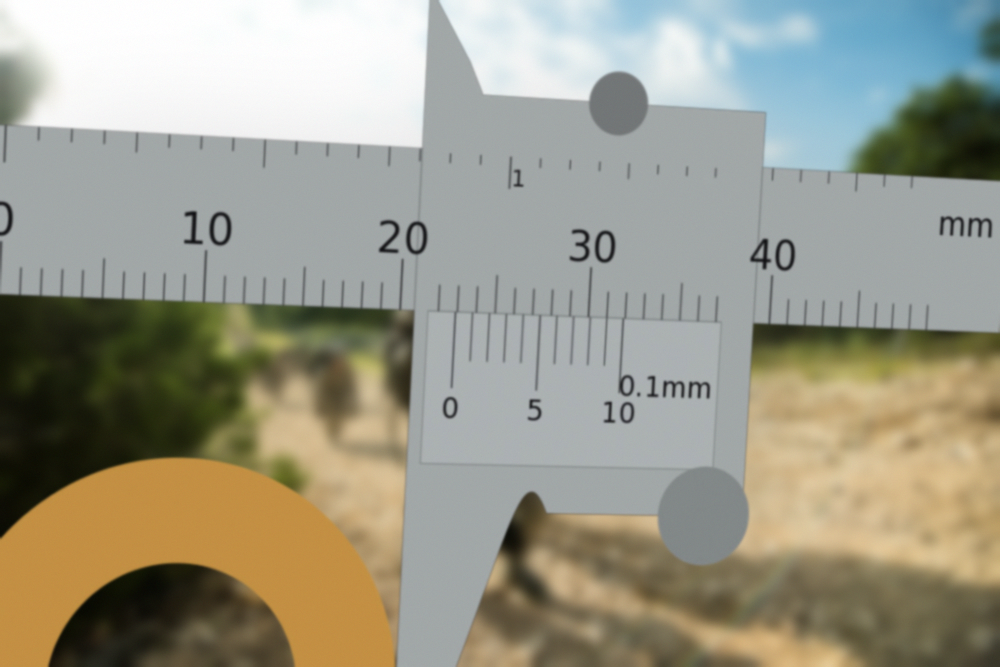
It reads 22.9 mm
